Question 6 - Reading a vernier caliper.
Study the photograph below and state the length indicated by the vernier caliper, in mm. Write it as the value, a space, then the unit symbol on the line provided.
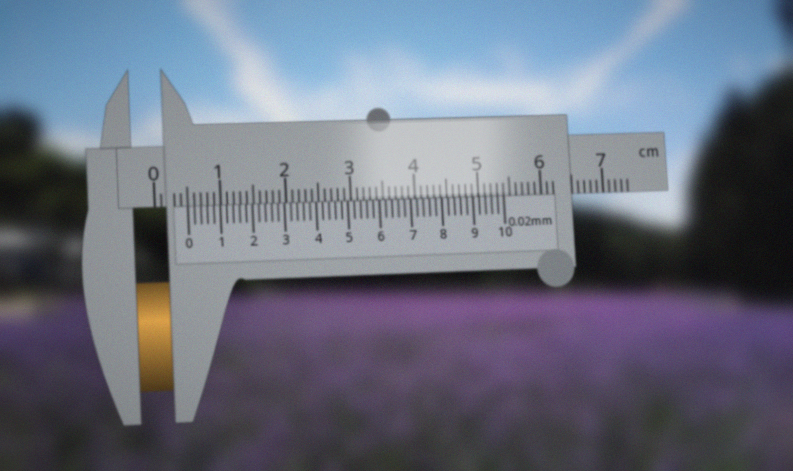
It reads 5.0 mm
